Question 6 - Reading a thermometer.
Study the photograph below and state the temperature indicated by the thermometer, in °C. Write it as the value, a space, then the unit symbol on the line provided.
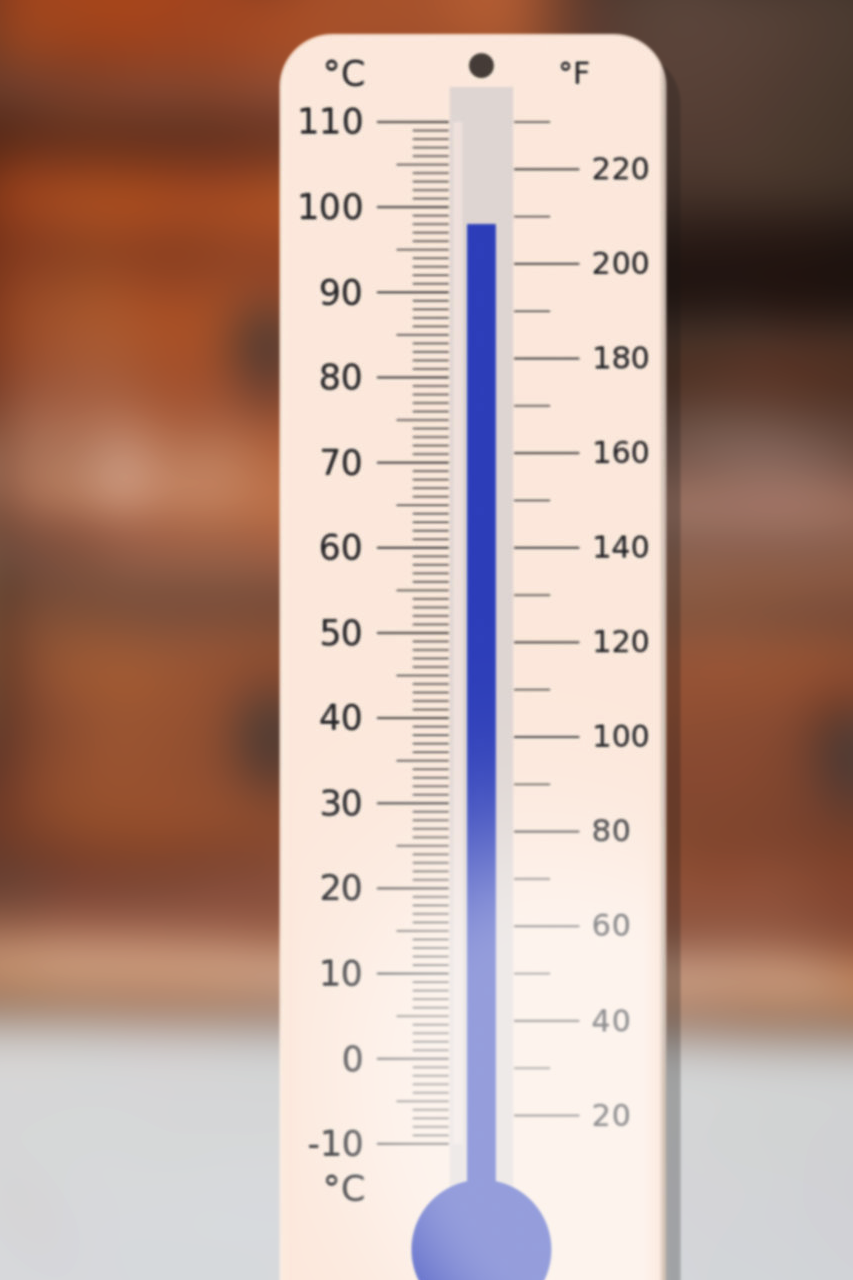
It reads 98 °C
